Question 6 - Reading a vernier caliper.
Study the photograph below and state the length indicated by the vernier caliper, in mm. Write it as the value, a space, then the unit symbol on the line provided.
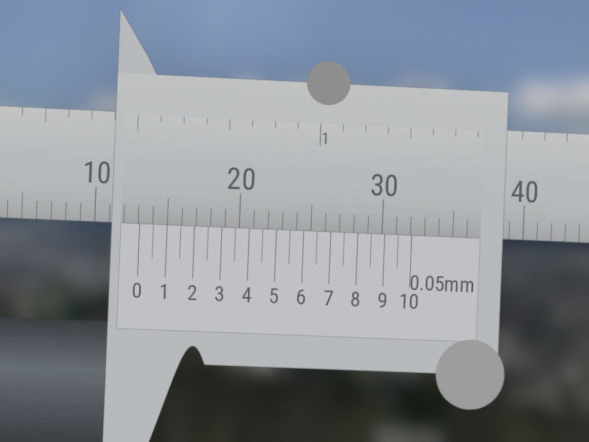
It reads 13.1 mm
